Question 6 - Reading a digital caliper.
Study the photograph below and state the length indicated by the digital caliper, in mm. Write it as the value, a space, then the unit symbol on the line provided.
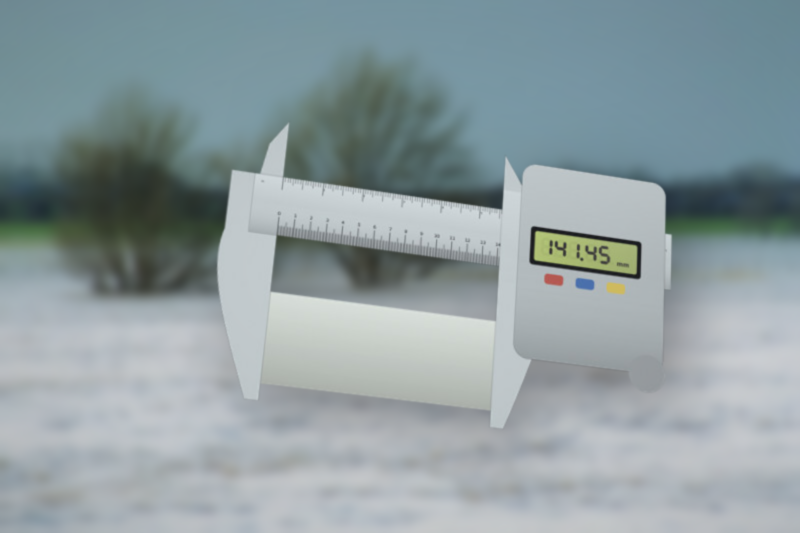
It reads 141.45 mm
